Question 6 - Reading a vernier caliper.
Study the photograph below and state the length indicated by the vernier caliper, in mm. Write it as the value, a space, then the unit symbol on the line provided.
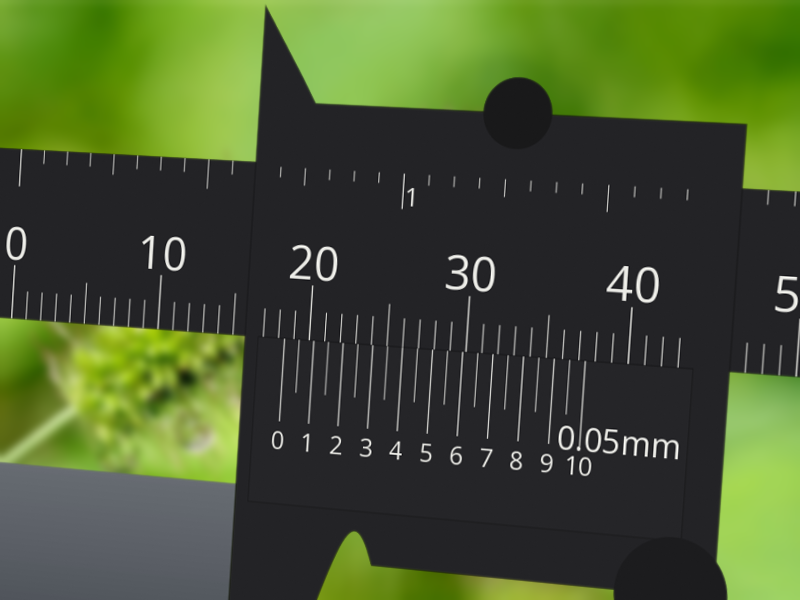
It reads 18.4 mm
